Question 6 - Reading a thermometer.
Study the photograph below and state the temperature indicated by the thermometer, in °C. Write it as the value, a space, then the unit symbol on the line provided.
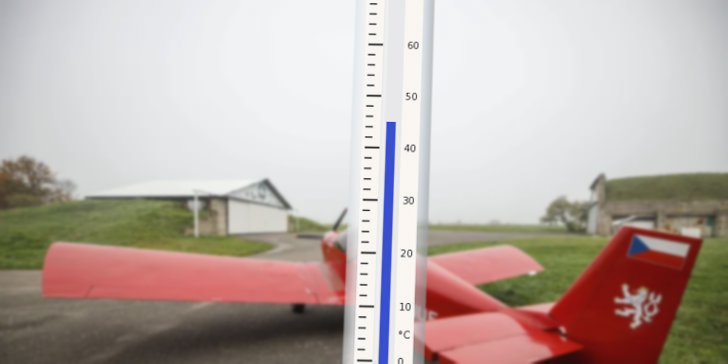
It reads 45 °C
